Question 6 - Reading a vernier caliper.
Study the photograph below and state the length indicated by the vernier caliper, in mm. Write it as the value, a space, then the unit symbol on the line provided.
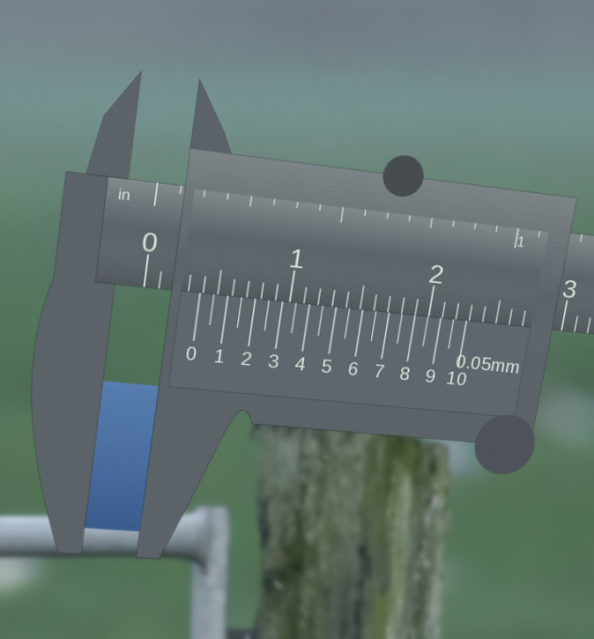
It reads 3.8 mm
